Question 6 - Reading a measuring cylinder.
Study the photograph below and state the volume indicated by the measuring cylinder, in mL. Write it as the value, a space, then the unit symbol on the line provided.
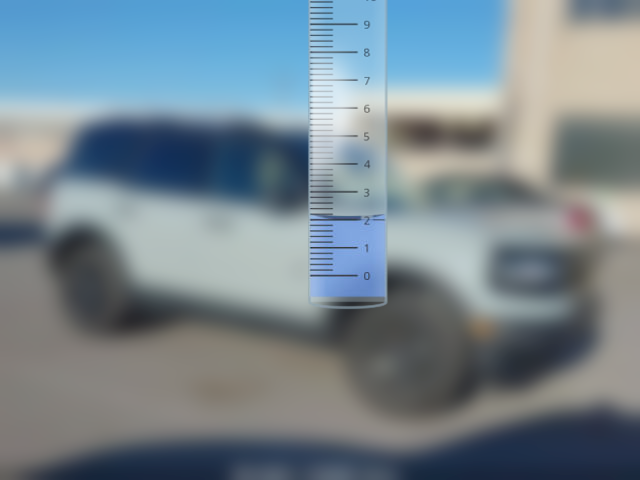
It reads 2 mL
